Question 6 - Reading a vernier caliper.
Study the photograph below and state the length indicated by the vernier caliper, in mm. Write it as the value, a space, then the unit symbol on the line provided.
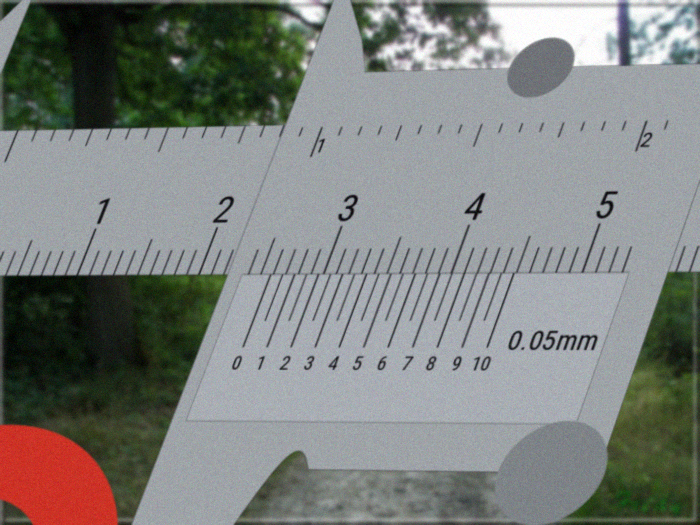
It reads 25.8 mm
